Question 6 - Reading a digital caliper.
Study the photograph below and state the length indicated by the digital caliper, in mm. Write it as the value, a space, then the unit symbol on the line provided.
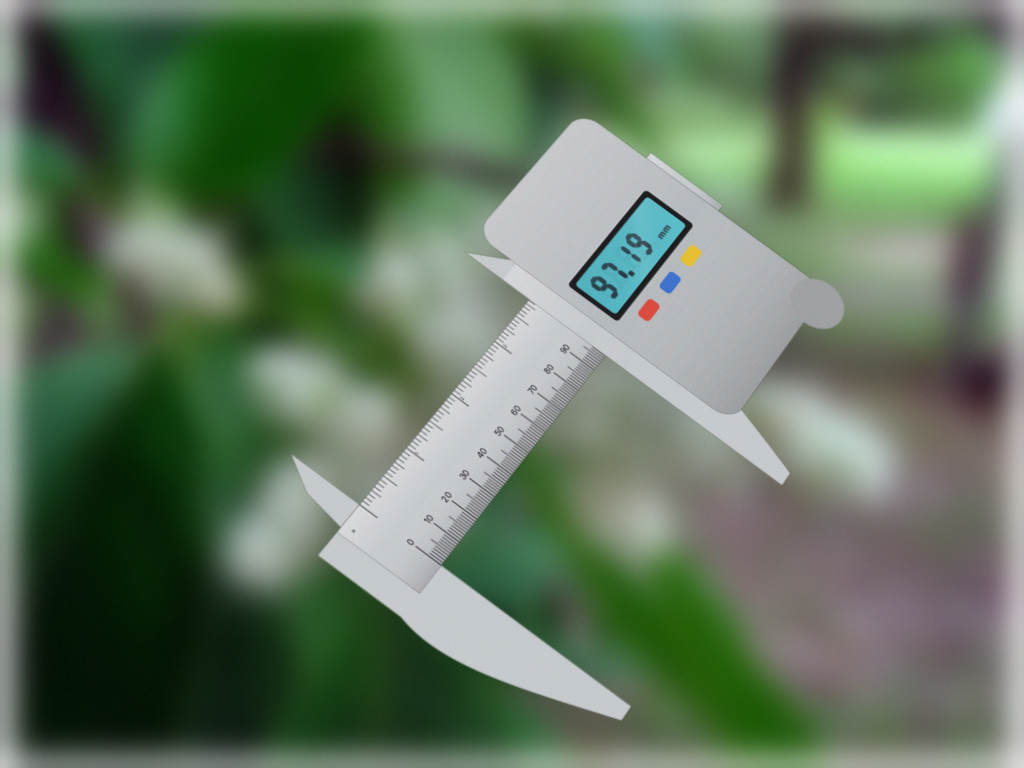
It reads 97.19 mm
